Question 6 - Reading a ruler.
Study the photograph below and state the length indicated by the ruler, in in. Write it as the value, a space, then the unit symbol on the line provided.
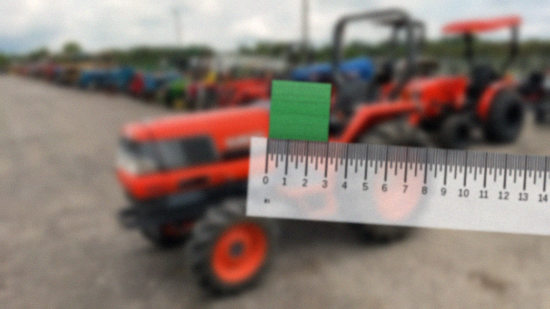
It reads 3 in
